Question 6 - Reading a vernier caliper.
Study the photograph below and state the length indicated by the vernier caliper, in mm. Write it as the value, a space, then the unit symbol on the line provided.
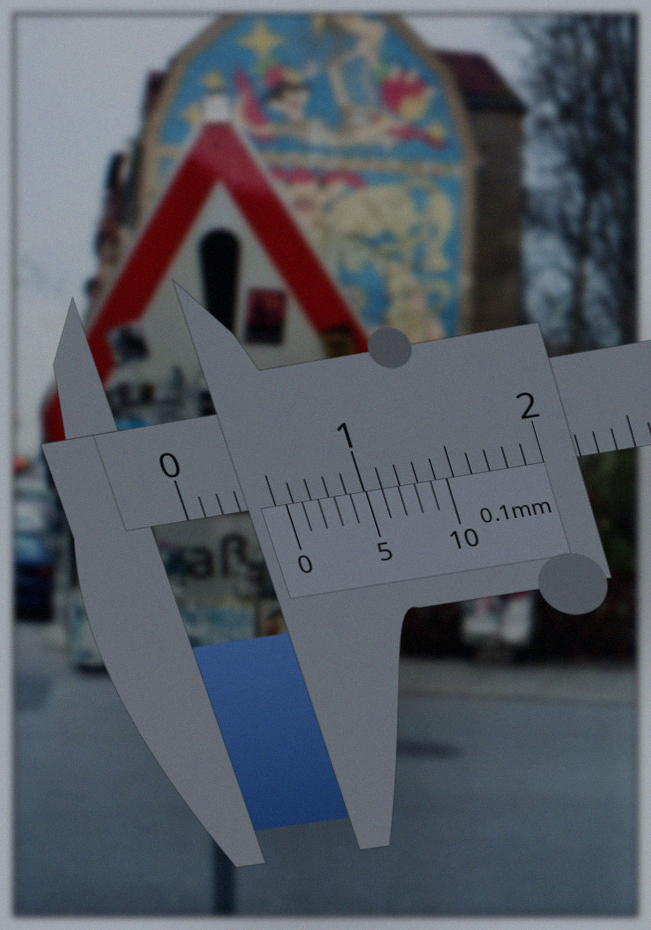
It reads 5.6 mm
